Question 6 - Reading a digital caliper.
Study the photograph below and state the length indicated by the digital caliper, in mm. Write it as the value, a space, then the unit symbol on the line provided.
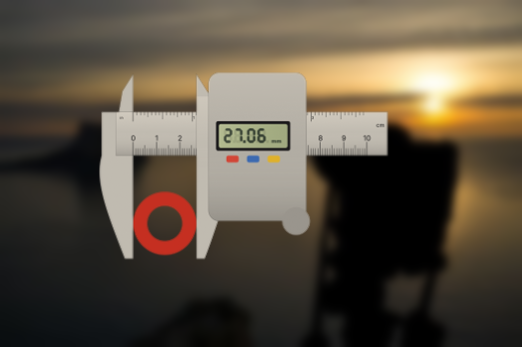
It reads 27.06 mm
